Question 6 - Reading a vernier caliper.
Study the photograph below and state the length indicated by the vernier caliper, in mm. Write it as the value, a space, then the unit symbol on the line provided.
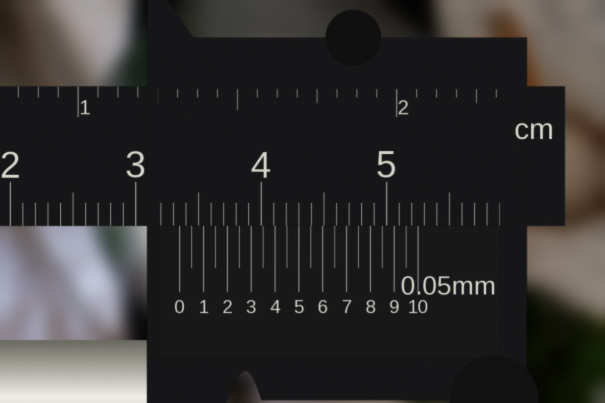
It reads 33.5 mm
